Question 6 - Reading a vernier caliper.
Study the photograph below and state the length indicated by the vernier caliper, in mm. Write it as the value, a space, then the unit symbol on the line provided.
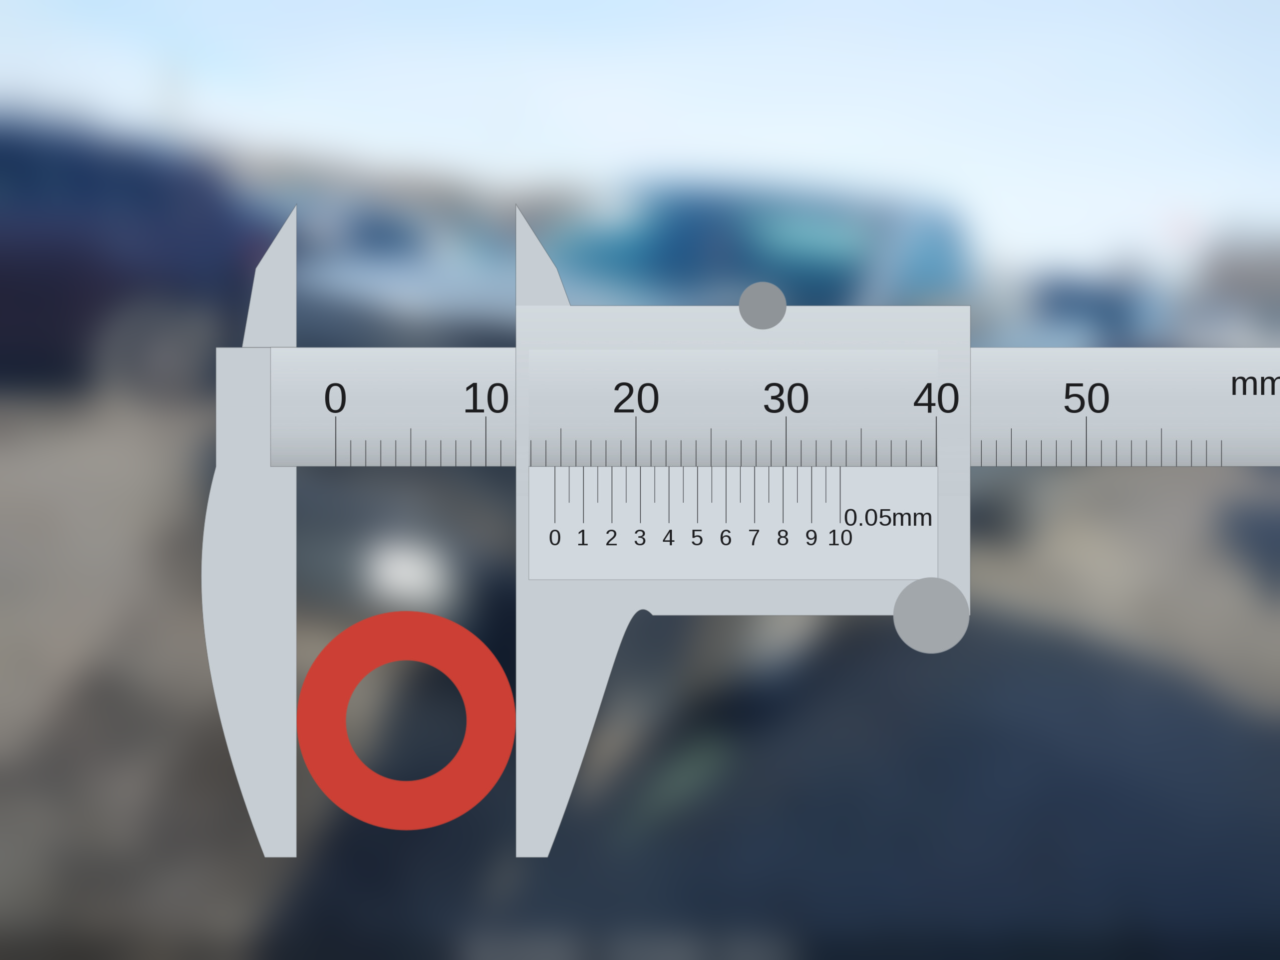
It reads 14.6 mm
